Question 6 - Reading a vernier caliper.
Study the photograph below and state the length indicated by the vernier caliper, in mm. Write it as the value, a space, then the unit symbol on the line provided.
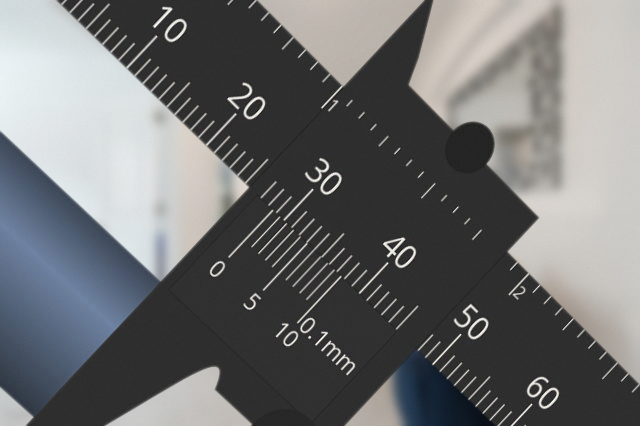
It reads 28.6 mm
